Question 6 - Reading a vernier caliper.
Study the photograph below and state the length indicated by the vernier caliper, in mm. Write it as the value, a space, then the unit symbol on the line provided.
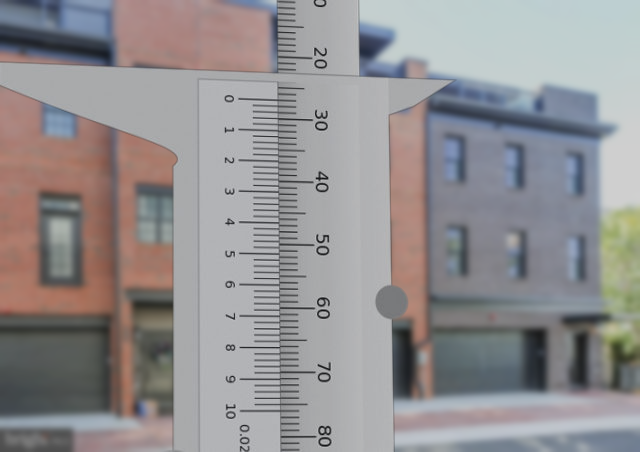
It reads 27.0 mm
